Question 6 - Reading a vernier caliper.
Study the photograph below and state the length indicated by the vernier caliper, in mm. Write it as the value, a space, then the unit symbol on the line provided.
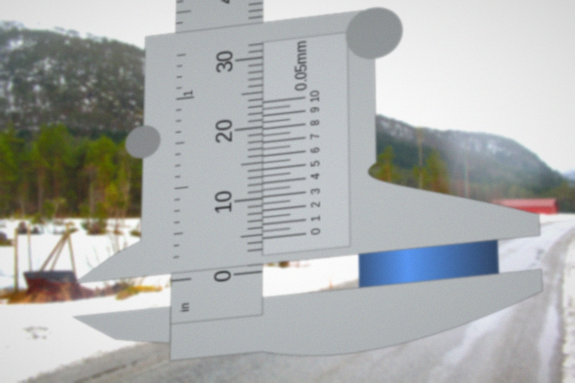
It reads 4.5 mm
